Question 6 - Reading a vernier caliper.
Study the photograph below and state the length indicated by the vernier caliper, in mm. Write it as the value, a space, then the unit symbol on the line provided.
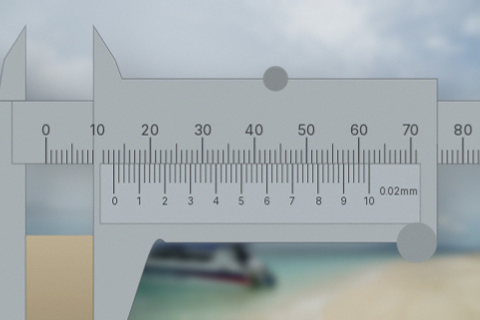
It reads 13.0 mm
